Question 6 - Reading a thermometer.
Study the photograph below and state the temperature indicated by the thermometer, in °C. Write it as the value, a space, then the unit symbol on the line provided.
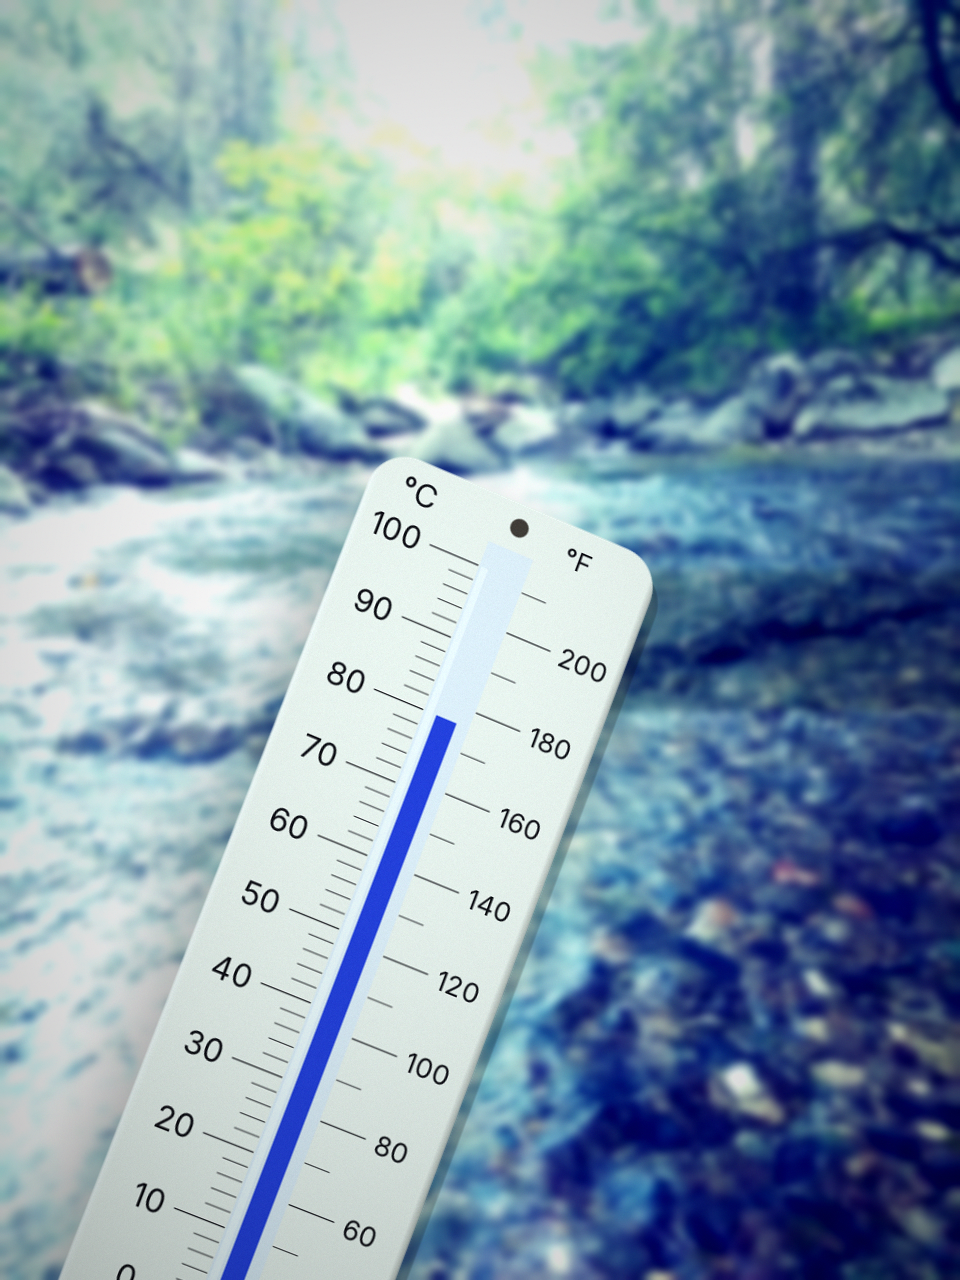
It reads 80 °C
